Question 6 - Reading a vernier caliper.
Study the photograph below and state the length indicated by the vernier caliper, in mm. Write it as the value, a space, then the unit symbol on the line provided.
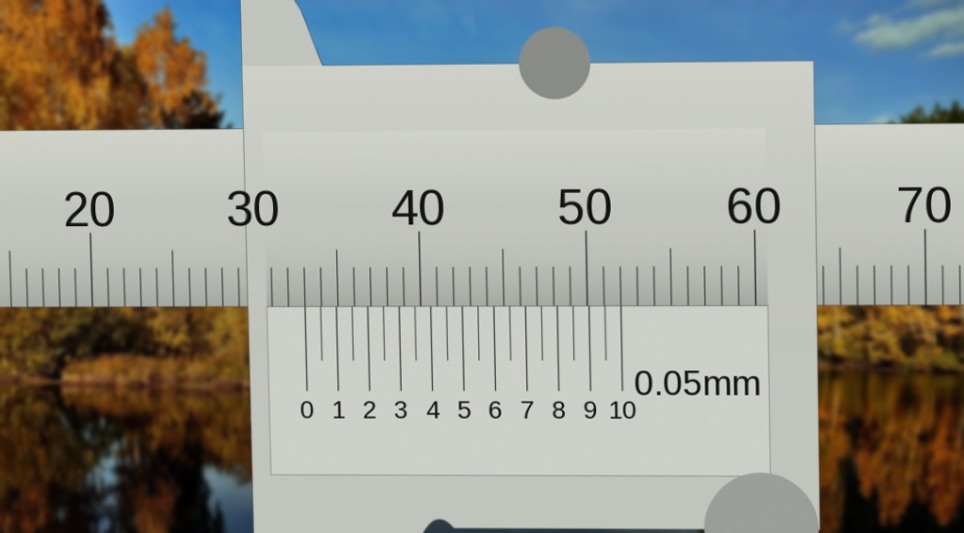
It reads 33.0 mm
